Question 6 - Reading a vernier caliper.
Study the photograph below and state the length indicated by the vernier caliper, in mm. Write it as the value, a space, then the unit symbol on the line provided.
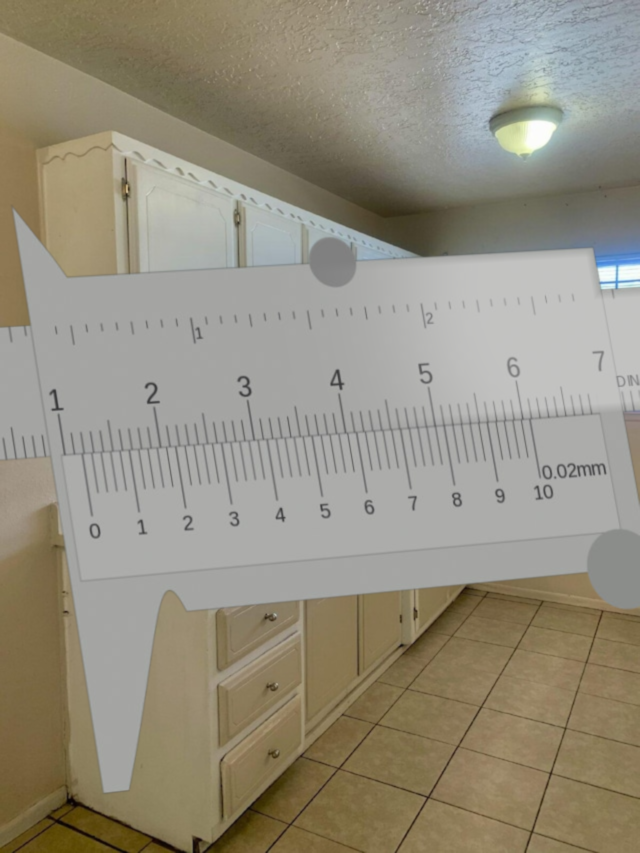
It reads 11.8 mm
